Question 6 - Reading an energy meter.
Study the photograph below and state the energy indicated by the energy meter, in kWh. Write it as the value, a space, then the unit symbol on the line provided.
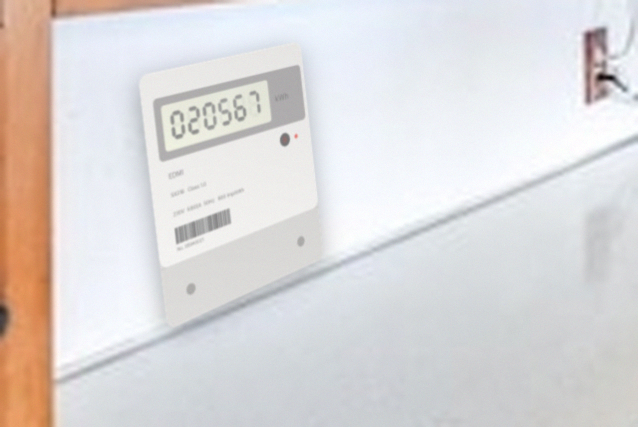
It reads 20567 kWh
